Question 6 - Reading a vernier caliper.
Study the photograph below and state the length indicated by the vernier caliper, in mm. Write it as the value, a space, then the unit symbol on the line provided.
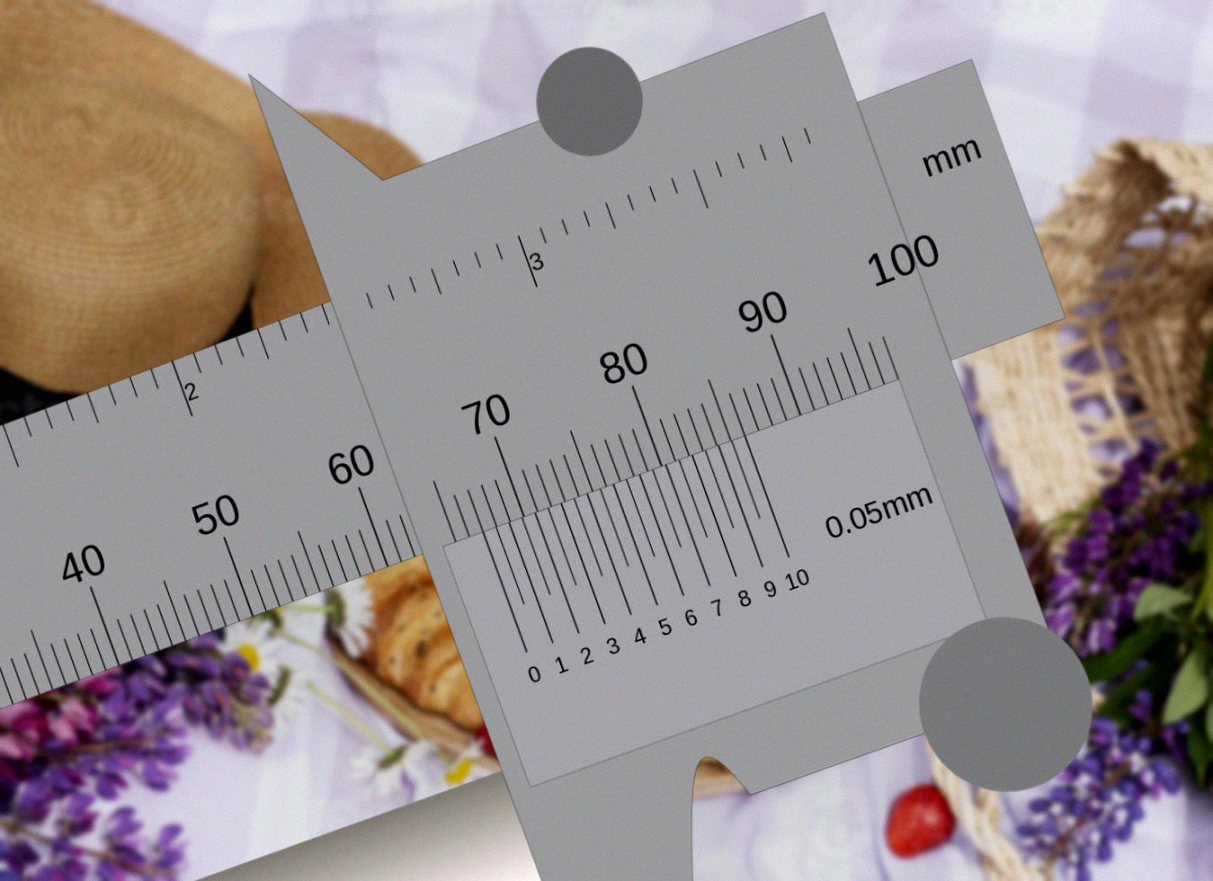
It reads 67.0 mm
